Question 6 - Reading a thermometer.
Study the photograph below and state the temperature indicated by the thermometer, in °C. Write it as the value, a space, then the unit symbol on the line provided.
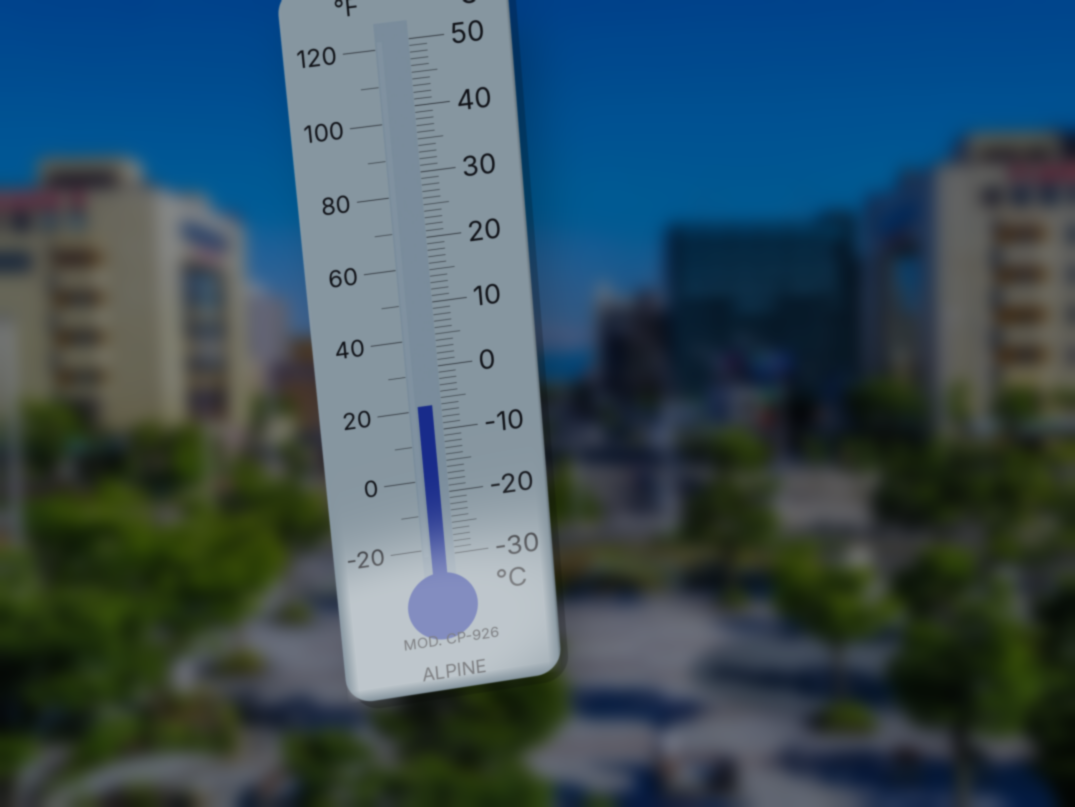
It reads -6 °C
